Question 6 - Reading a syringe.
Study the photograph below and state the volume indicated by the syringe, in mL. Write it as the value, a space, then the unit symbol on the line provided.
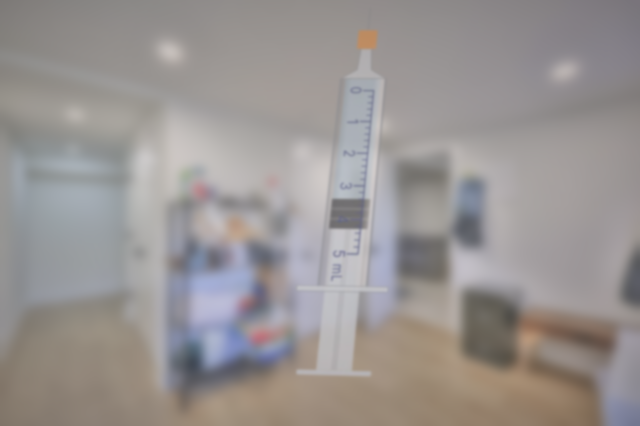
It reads 3.4 mL
